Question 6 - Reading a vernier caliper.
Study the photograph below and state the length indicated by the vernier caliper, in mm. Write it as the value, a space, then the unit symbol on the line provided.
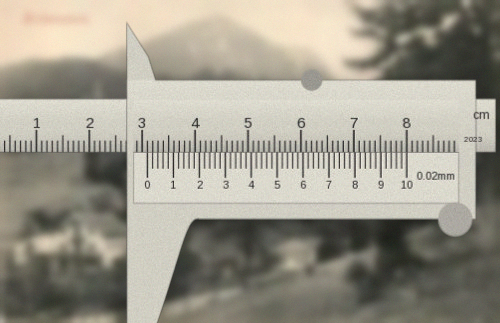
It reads 31.0 mm
